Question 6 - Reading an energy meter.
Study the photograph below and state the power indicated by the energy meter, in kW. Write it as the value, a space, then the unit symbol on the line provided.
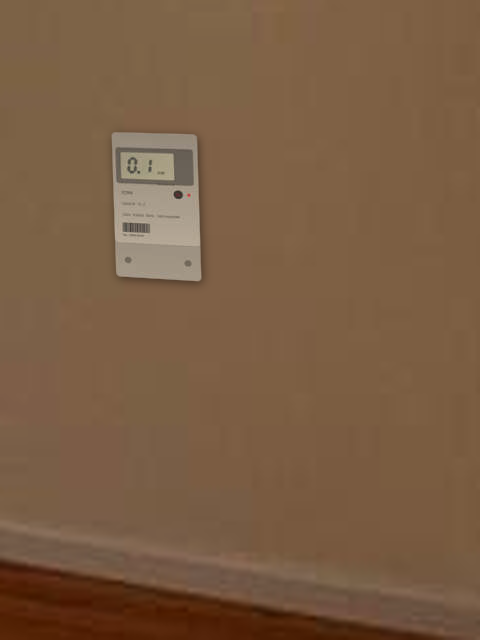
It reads 0.1 kW
